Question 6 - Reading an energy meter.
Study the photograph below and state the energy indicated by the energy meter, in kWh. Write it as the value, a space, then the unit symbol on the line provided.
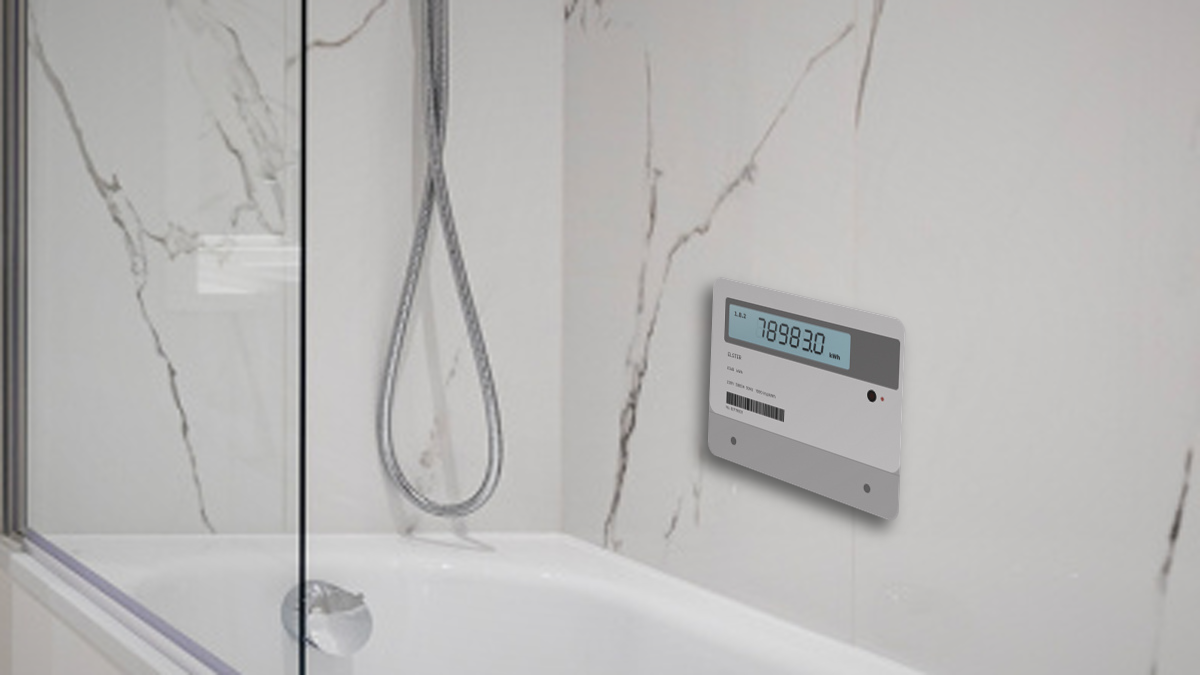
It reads 78983.0 kWh
